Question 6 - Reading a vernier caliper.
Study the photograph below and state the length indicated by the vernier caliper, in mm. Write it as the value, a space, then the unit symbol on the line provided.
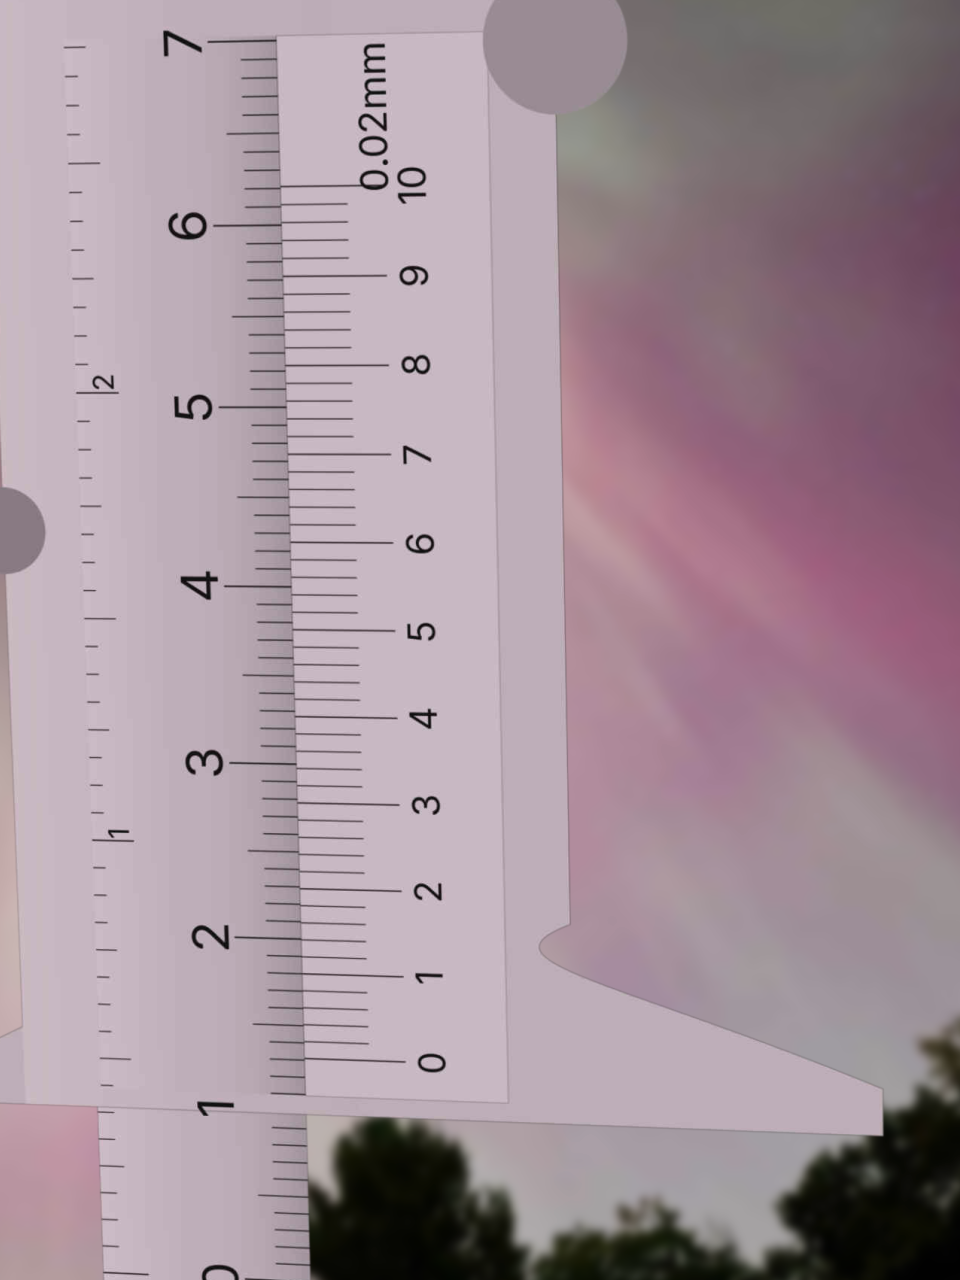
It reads 13.1 mm
